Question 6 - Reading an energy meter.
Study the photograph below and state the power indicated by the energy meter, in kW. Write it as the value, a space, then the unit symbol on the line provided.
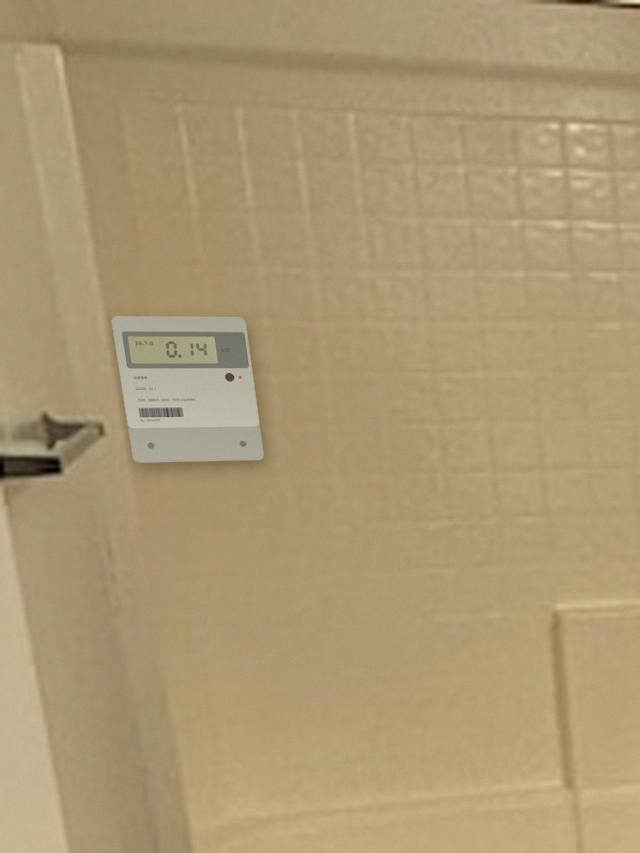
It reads 0.14 kW
